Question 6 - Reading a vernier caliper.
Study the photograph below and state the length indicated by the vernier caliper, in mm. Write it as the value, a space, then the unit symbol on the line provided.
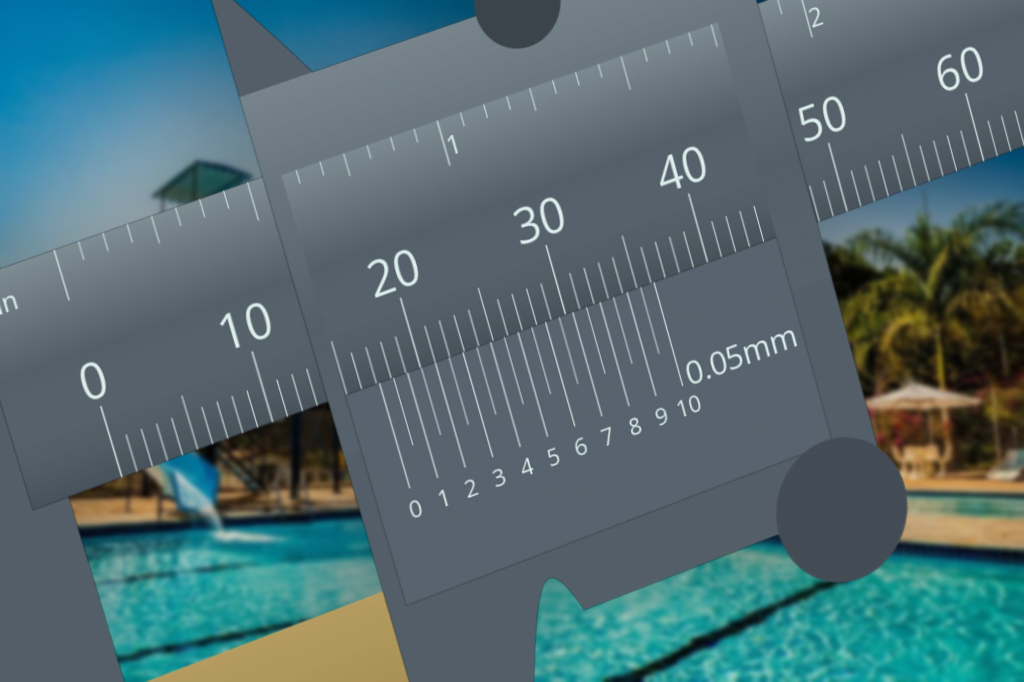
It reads 17.2 mm
